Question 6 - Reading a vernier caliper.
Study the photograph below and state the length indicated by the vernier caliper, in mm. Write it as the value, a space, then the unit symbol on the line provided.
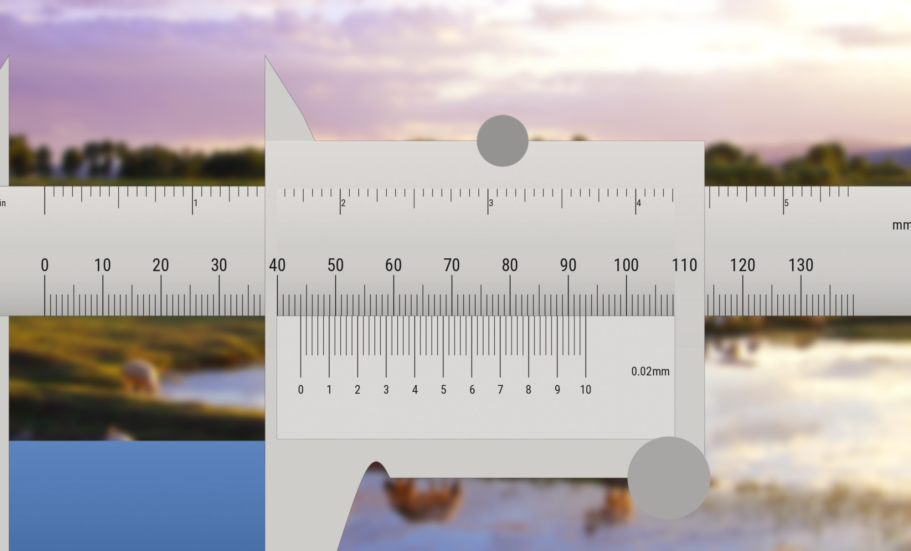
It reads 44.0 mm
